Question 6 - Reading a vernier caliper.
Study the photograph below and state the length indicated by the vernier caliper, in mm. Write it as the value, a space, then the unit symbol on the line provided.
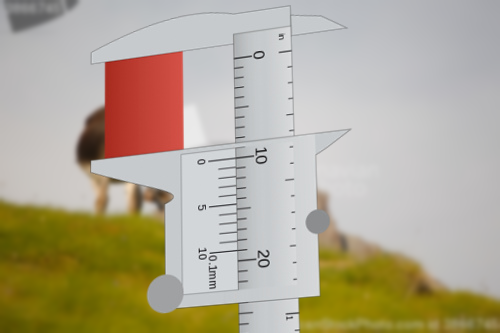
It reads 10.0 mm
